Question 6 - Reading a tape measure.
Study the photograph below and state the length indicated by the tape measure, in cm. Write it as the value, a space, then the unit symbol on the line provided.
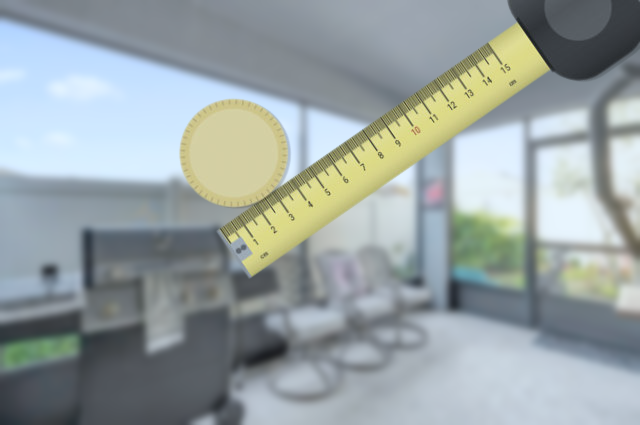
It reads 5 cm
